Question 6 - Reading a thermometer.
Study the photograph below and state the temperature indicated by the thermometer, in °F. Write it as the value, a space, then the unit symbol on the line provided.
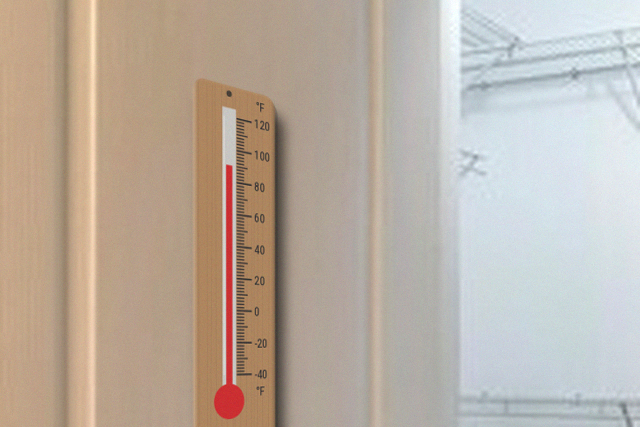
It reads 90 °F
